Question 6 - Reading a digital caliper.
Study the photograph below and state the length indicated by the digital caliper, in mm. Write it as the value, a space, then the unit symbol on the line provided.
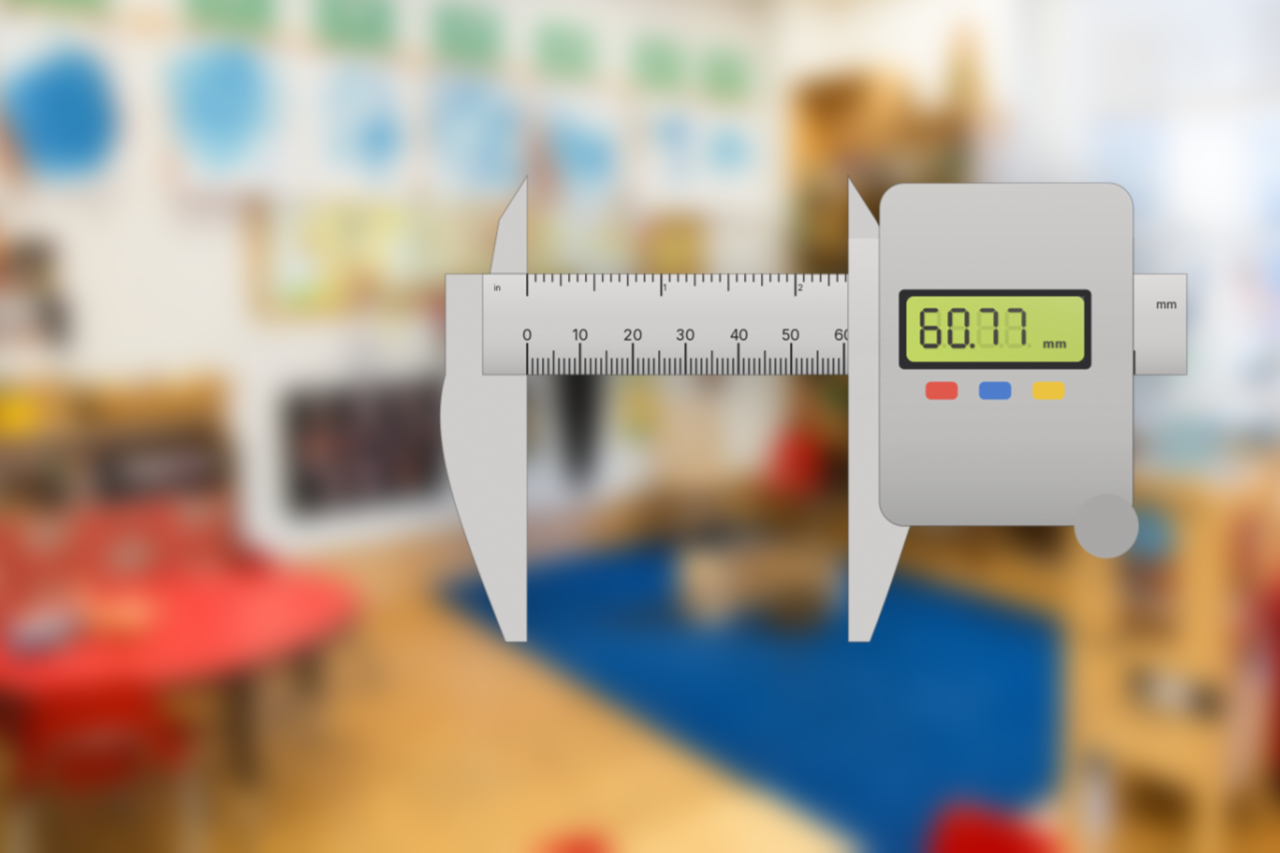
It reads 60.77 mm
